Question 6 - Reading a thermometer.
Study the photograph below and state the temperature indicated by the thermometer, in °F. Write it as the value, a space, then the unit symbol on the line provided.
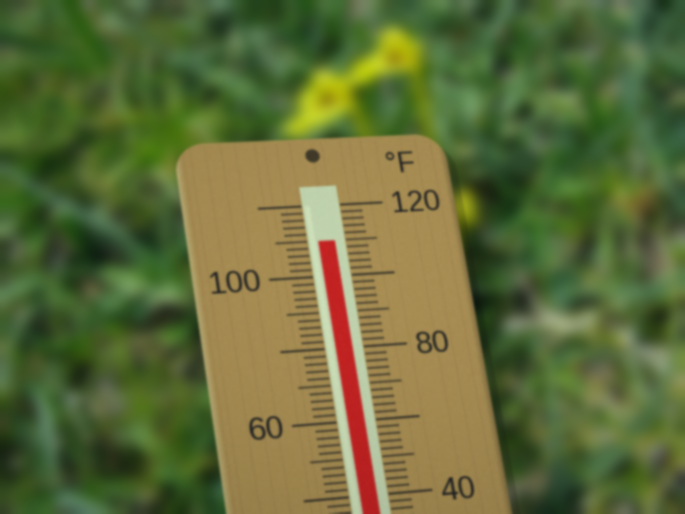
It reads 110 °F
